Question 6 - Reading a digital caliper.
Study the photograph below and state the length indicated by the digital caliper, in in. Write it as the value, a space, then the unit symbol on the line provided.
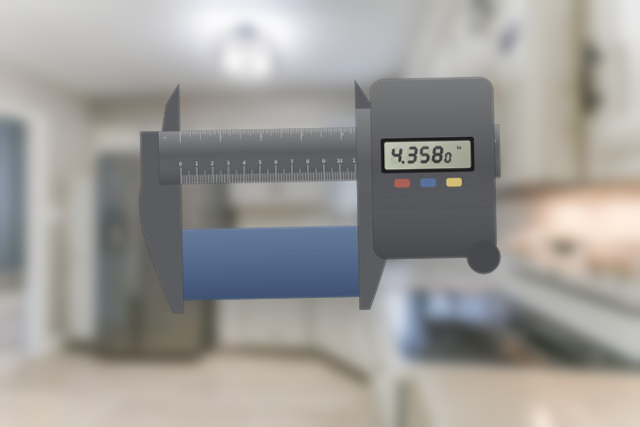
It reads 4.3580 in
